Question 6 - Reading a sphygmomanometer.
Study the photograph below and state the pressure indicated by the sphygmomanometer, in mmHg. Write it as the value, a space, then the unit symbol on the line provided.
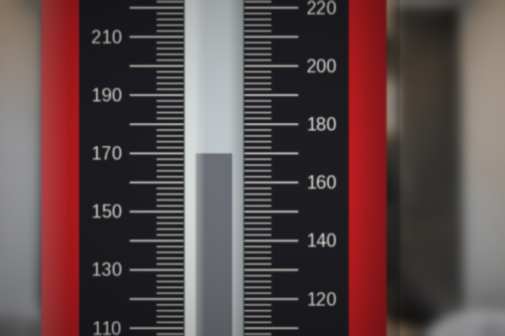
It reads 170 mmHg
